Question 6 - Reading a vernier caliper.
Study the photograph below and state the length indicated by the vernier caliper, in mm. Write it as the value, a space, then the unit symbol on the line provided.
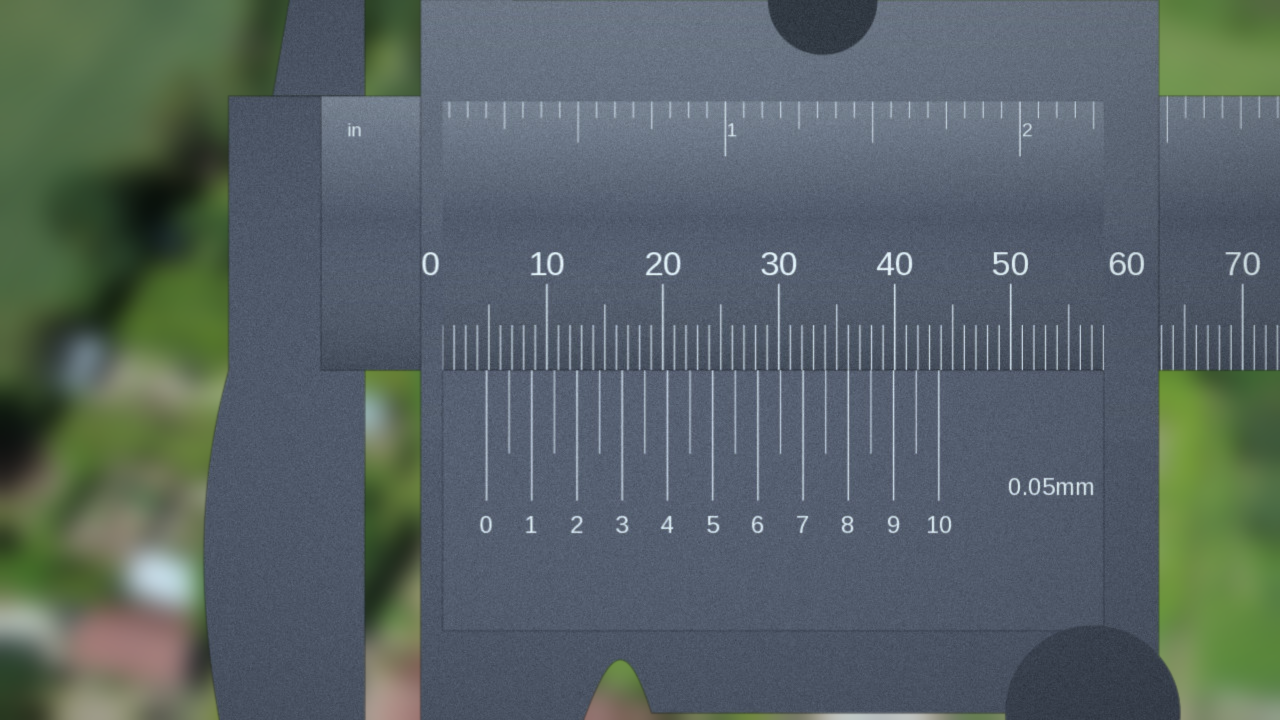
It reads 4.8 mm
